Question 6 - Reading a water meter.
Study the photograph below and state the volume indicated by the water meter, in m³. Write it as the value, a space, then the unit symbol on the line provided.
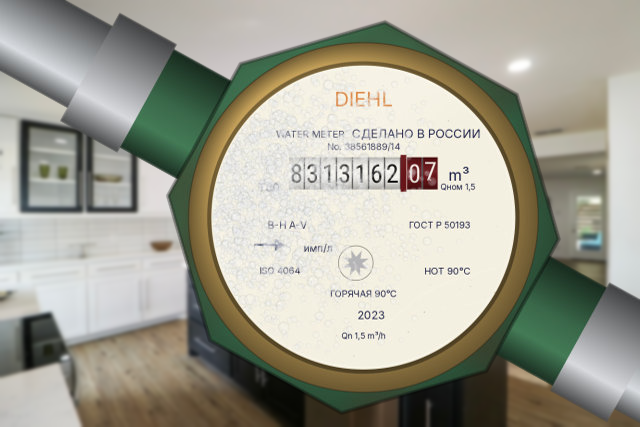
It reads 8313162.07 m³
